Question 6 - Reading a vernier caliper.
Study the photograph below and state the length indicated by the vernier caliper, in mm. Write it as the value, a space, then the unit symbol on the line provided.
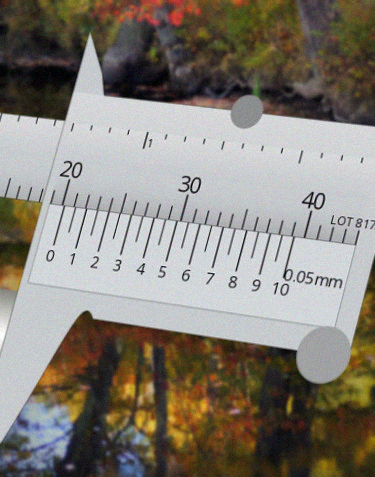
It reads 20.2 mm
